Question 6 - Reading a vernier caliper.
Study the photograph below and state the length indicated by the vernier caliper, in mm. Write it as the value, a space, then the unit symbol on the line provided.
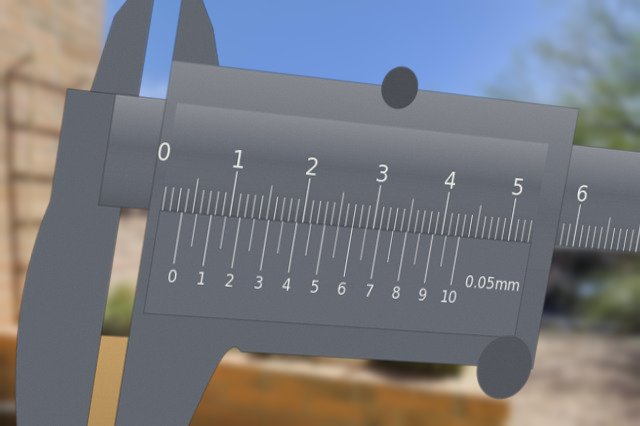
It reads 3.6 mm
